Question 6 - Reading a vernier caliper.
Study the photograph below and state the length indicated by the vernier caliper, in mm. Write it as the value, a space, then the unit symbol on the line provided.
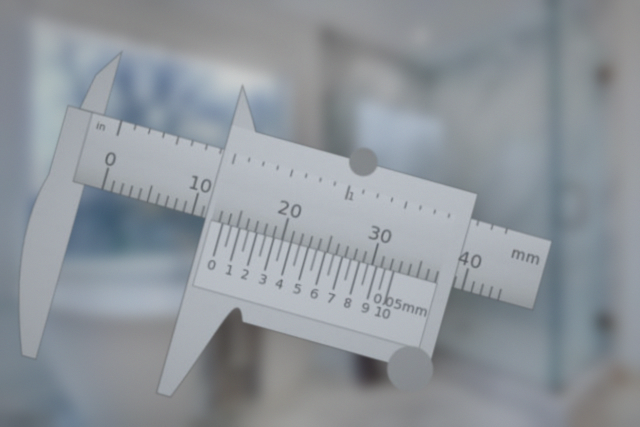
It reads 13.4 mm
